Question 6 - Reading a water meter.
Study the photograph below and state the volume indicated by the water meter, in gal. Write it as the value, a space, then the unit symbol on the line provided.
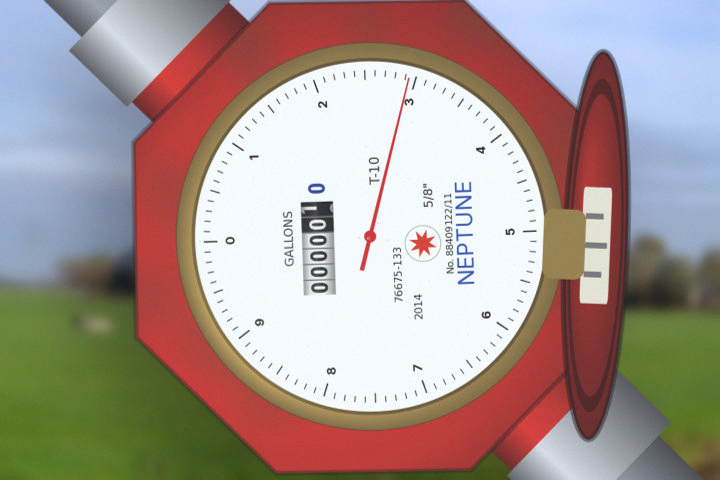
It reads 12.9 gal
